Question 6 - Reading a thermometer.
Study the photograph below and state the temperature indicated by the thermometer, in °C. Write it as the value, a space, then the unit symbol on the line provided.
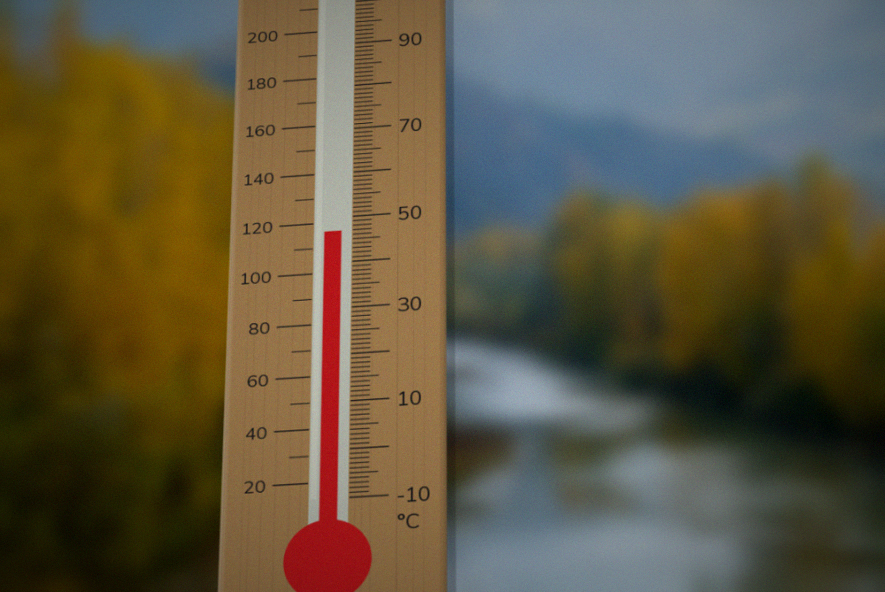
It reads 47 °C
